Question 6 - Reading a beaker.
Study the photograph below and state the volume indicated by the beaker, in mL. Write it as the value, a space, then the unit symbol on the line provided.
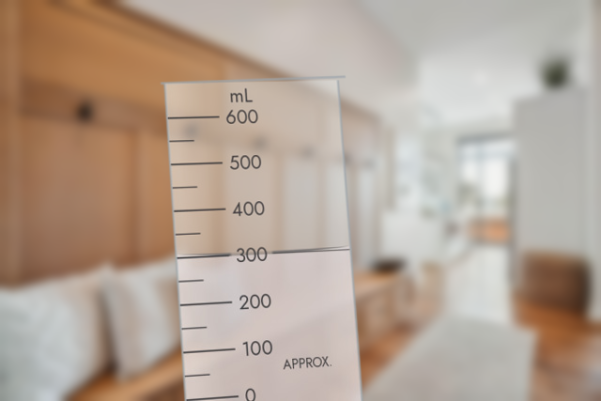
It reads 300 mL
